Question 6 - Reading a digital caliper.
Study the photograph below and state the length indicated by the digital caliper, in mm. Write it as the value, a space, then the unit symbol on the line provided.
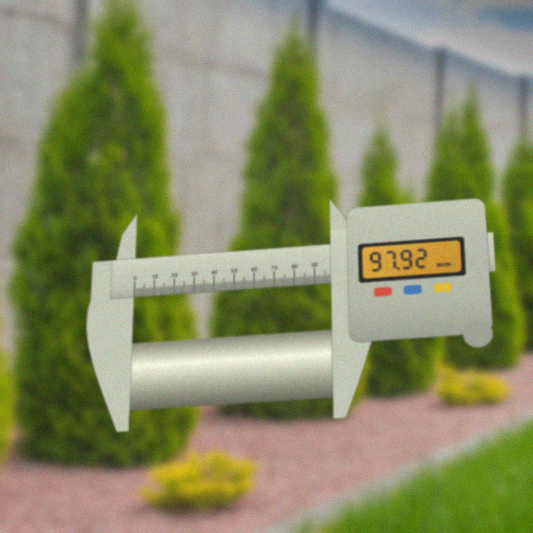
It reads 97.92 mm
